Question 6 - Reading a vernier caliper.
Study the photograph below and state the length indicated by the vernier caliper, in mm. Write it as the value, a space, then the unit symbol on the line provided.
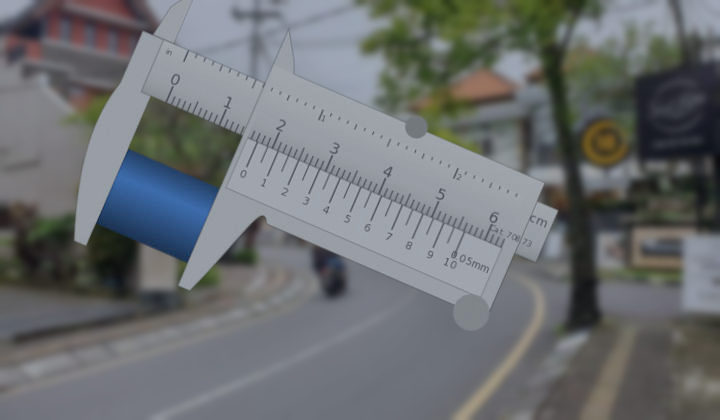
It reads 17.2 mm
